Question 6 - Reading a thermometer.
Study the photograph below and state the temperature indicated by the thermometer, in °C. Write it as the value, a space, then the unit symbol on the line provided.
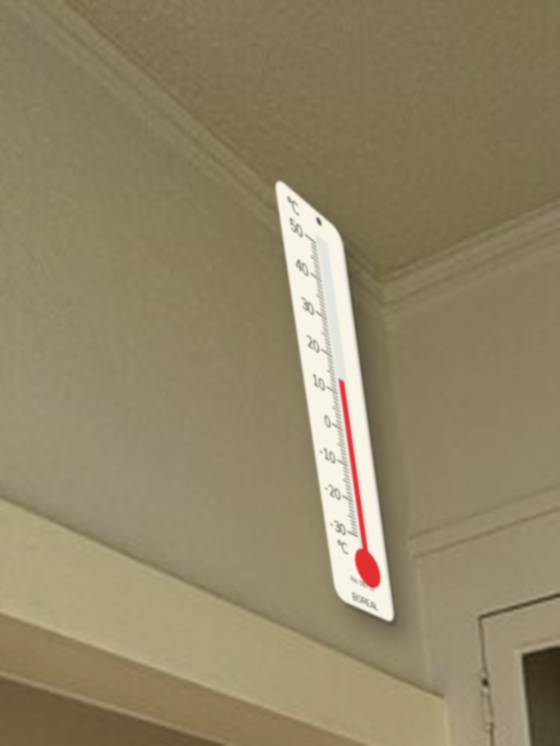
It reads 15 °C
